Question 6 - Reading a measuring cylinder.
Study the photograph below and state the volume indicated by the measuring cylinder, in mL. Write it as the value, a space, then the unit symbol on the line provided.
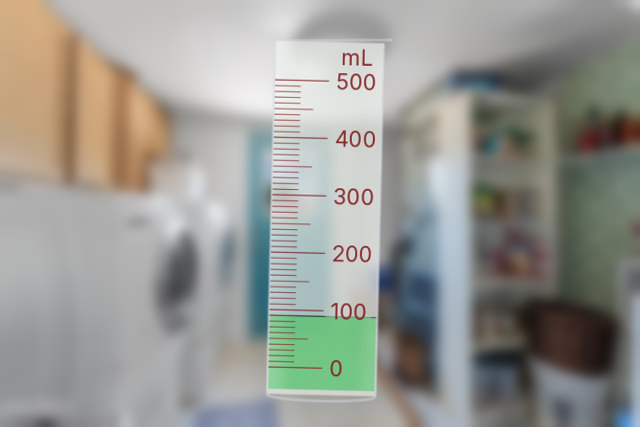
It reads 90 mL
